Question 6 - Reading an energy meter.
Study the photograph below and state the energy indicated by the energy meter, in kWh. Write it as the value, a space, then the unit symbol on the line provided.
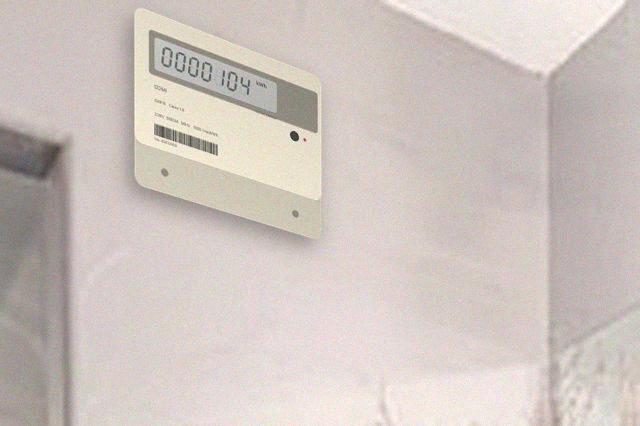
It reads 104 kWh
